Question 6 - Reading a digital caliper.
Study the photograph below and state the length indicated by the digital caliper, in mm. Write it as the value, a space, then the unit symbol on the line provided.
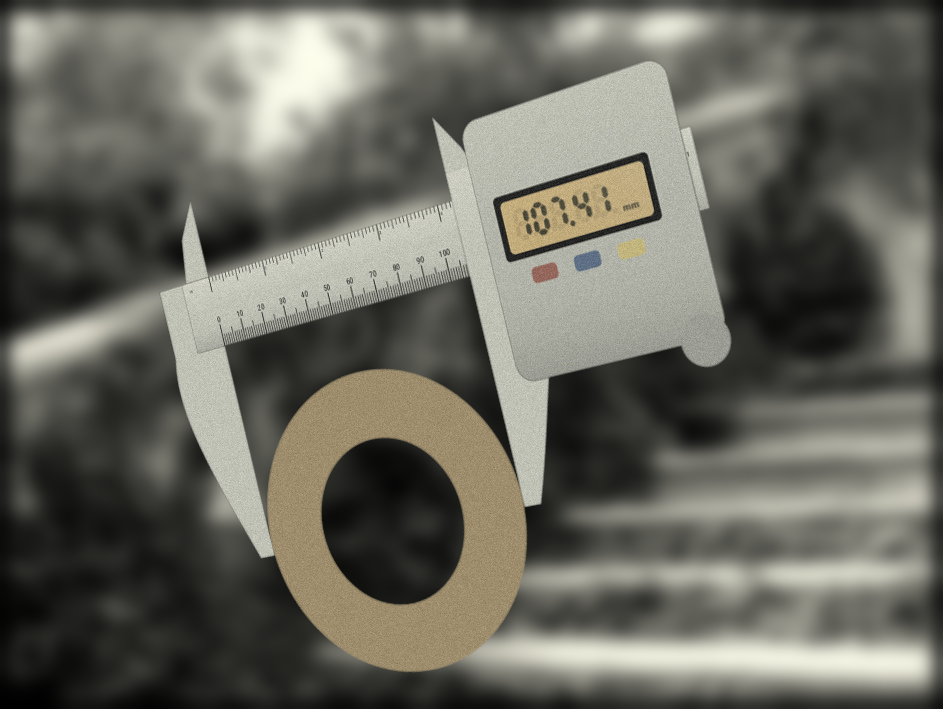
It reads 107.41 mm
